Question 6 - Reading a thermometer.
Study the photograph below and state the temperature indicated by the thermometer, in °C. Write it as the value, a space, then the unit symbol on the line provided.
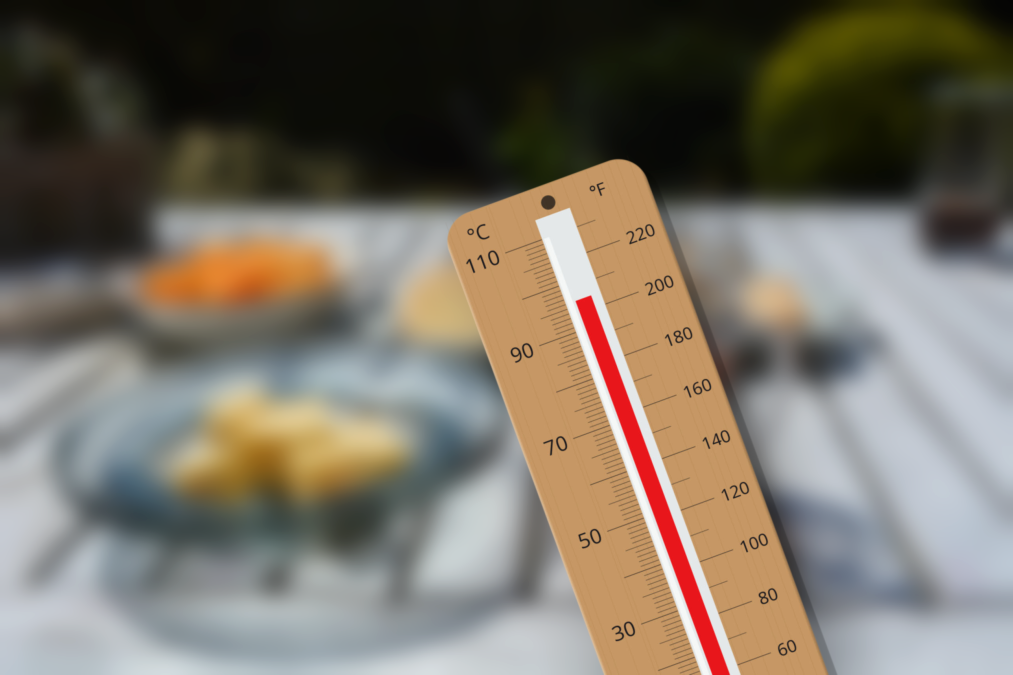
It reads 96 °C
